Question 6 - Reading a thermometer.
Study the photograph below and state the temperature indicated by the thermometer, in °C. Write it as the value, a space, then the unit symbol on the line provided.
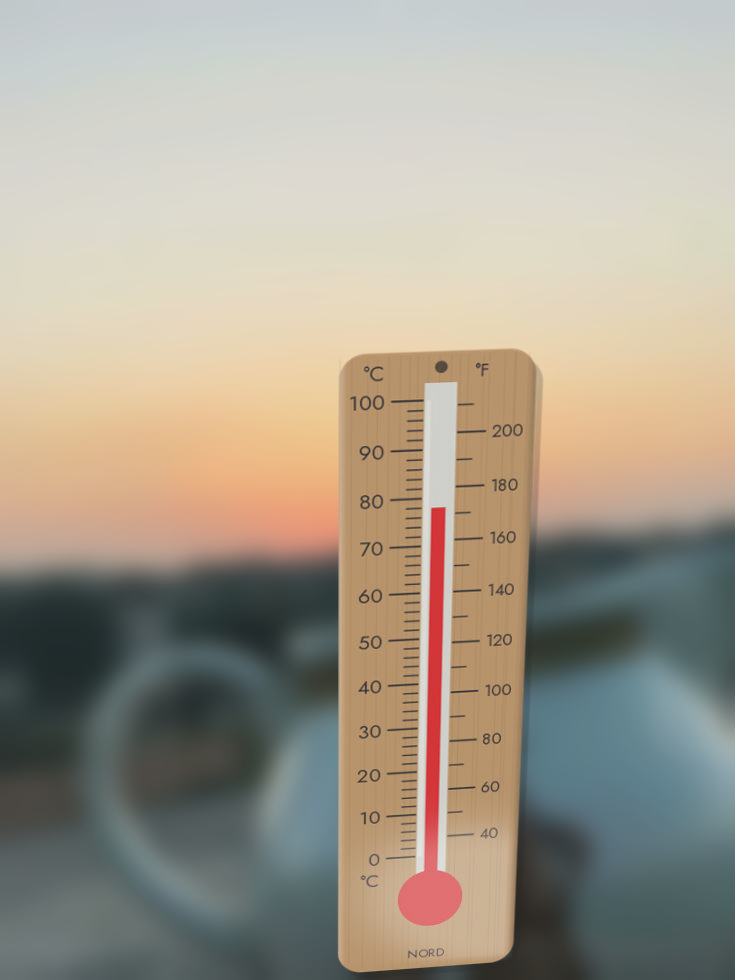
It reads 78 °C
